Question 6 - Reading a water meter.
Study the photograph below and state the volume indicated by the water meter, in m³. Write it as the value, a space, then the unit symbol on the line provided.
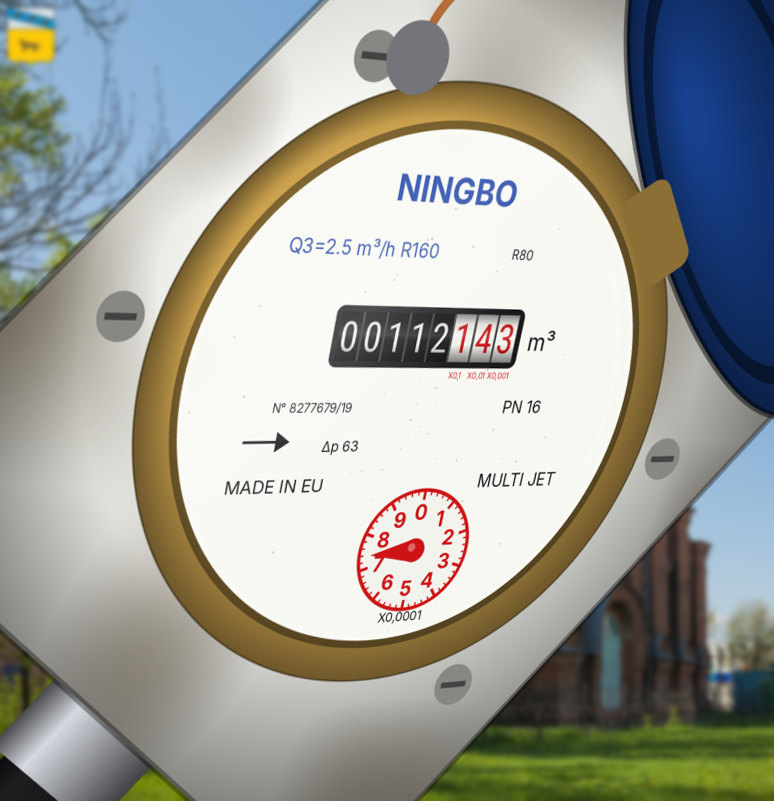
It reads 112.1437 m³
